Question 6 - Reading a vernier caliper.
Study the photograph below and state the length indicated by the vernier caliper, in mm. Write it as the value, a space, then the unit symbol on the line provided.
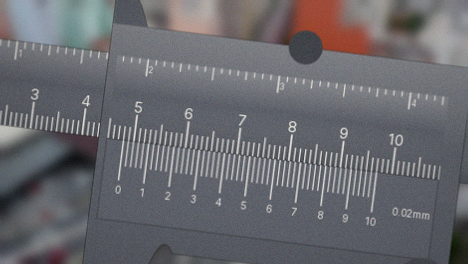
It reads 48.0 mm
